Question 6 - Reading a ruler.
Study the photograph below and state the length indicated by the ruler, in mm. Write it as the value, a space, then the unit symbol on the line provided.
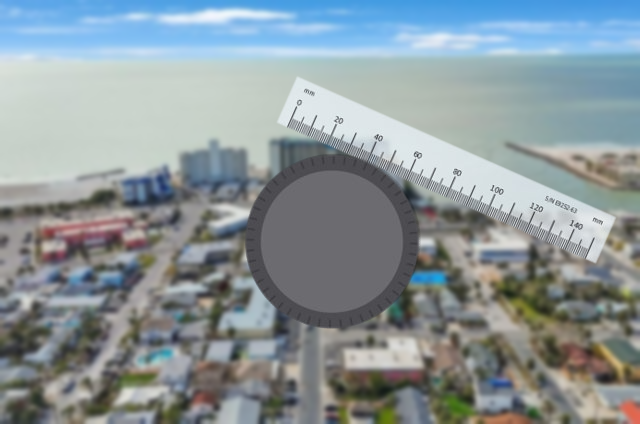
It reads 80 mm
